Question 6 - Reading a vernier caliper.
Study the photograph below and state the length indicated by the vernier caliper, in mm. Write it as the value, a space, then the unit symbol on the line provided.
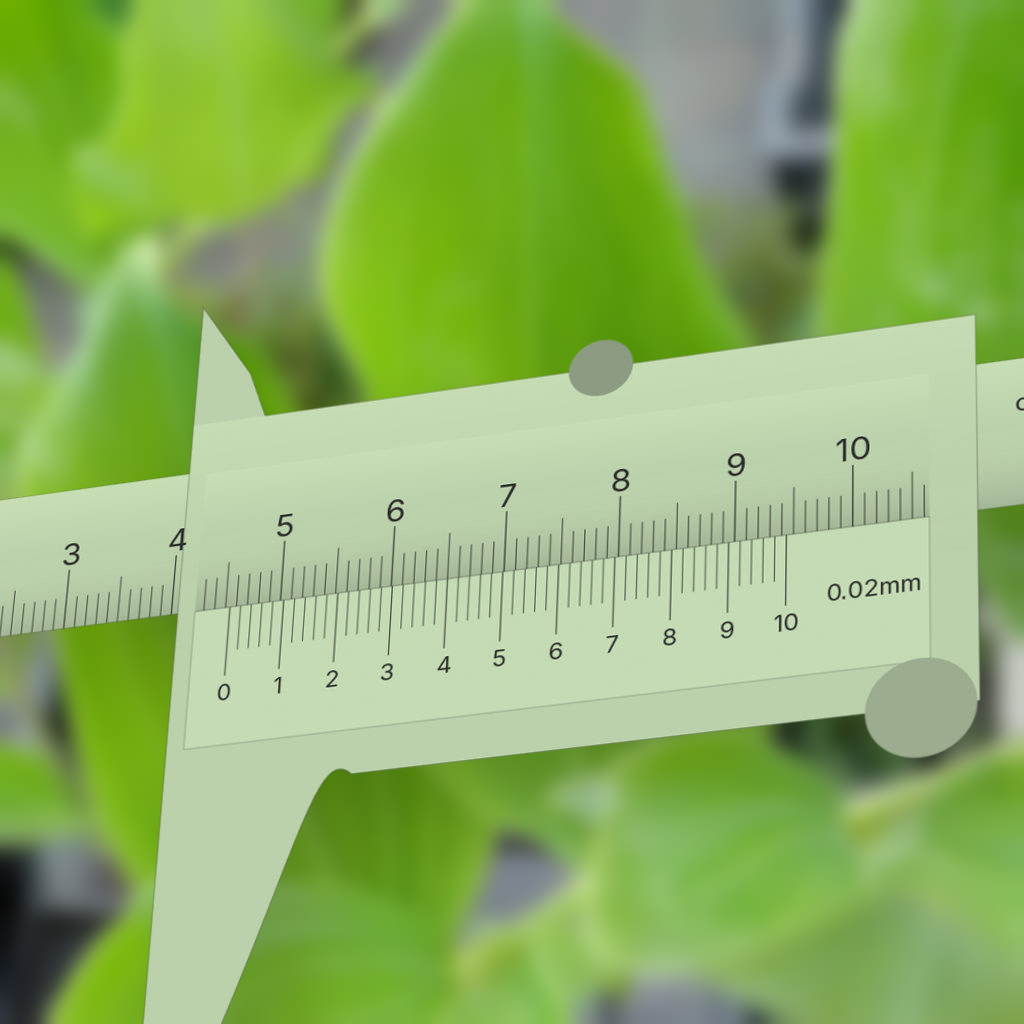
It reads 45.4 mm
